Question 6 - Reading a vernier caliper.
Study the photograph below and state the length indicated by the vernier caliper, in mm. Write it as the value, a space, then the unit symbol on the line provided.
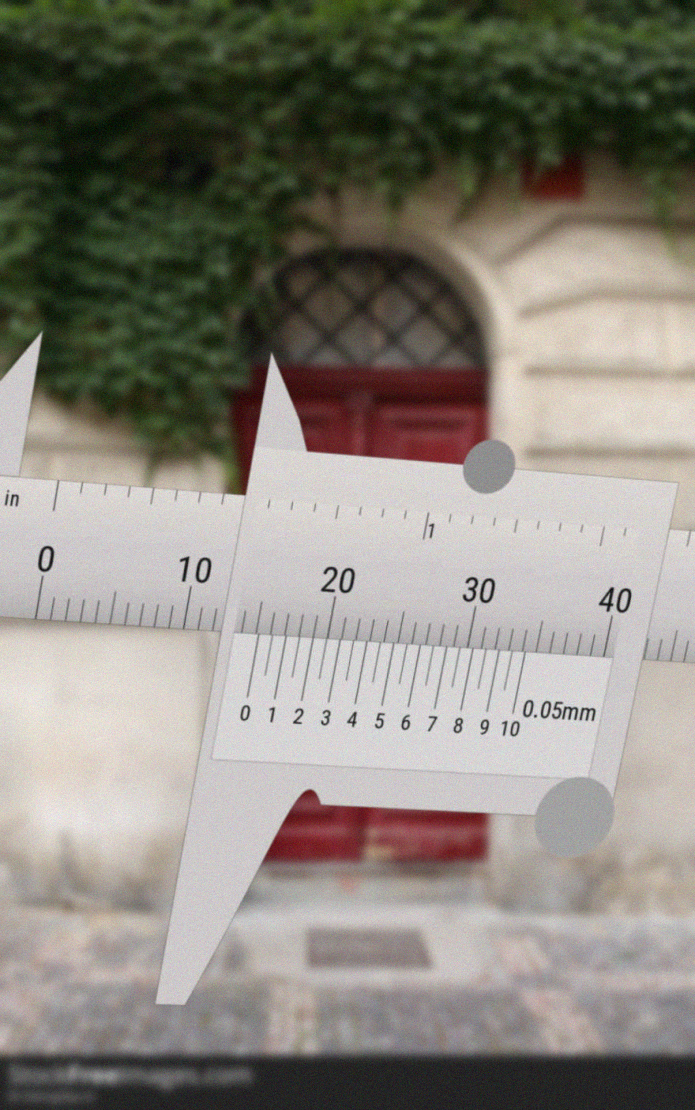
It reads 15.2 mm
